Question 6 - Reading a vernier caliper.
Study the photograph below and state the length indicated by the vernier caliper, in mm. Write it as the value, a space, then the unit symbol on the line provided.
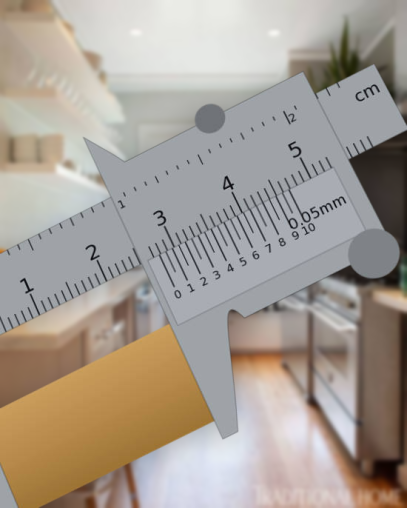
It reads 27.8 mm
